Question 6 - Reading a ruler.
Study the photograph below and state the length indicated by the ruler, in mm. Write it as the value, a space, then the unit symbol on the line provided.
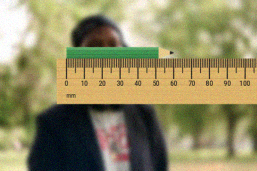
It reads 60 mm
